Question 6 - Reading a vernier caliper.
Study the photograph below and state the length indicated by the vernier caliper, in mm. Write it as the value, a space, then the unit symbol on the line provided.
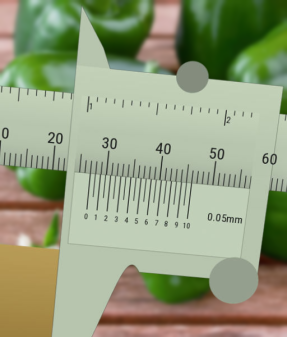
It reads 27.0 mm
